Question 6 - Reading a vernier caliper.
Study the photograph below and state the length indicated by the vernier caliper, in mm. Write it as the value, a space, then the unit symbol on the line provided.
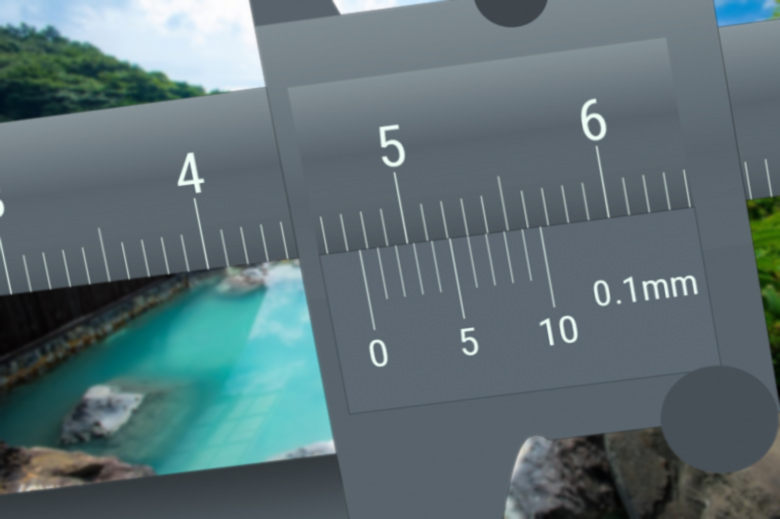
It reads 47.6 mm
